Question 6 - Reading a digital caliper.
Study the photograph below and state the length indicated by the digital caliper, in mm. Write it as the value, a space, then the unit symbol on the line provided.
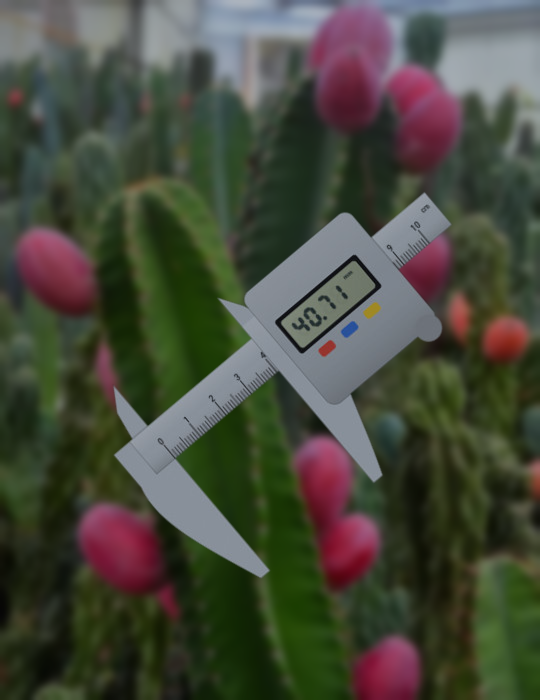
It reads 40.71 mm
